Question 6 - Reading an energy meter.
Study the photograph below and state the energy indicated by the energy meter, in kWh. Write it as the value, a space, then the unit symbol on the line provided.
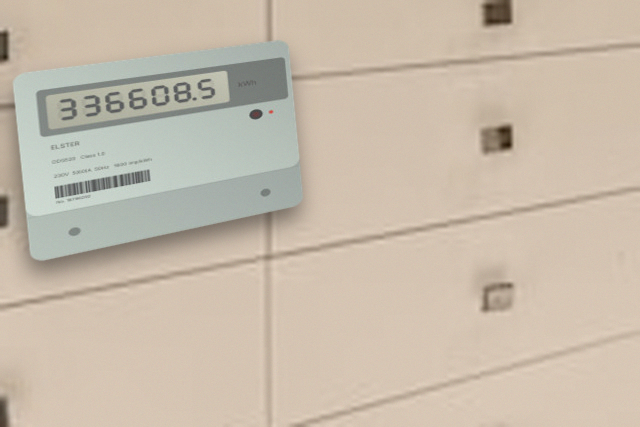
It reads 336608.5 kWh
